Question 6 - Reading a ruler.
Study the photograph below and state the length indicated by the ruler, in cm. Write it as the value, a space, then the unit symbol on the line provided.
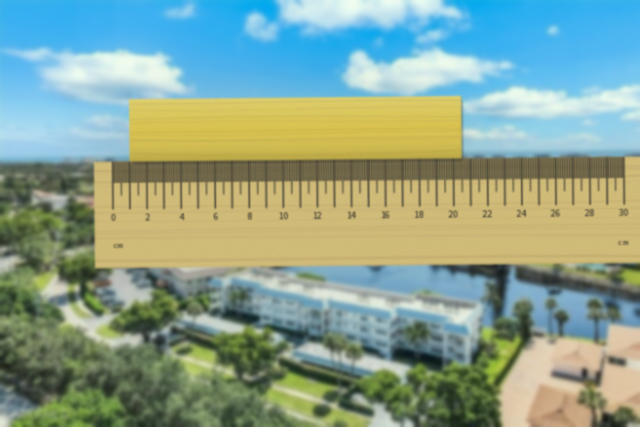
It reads 19.5 cm
